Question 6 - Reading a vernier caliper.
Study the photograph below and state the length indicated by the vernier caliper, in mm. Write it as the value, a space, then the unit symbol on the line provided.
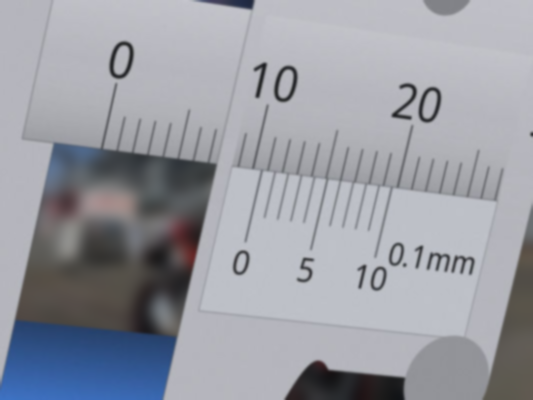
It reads 10.6 mm
